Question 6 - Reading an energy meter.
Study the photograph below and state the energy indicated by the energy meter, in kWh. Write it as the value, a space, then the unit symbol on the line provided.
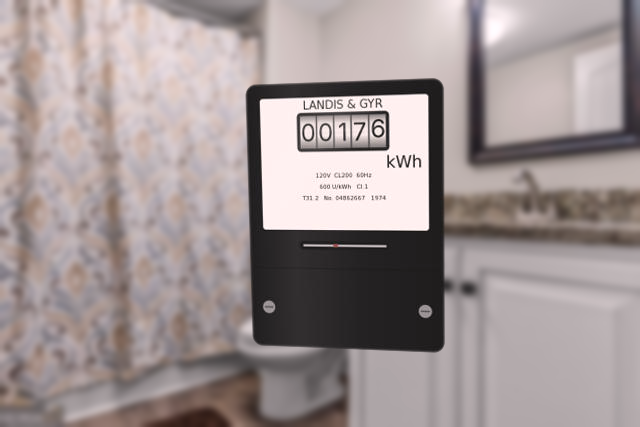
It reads 176 kWh
